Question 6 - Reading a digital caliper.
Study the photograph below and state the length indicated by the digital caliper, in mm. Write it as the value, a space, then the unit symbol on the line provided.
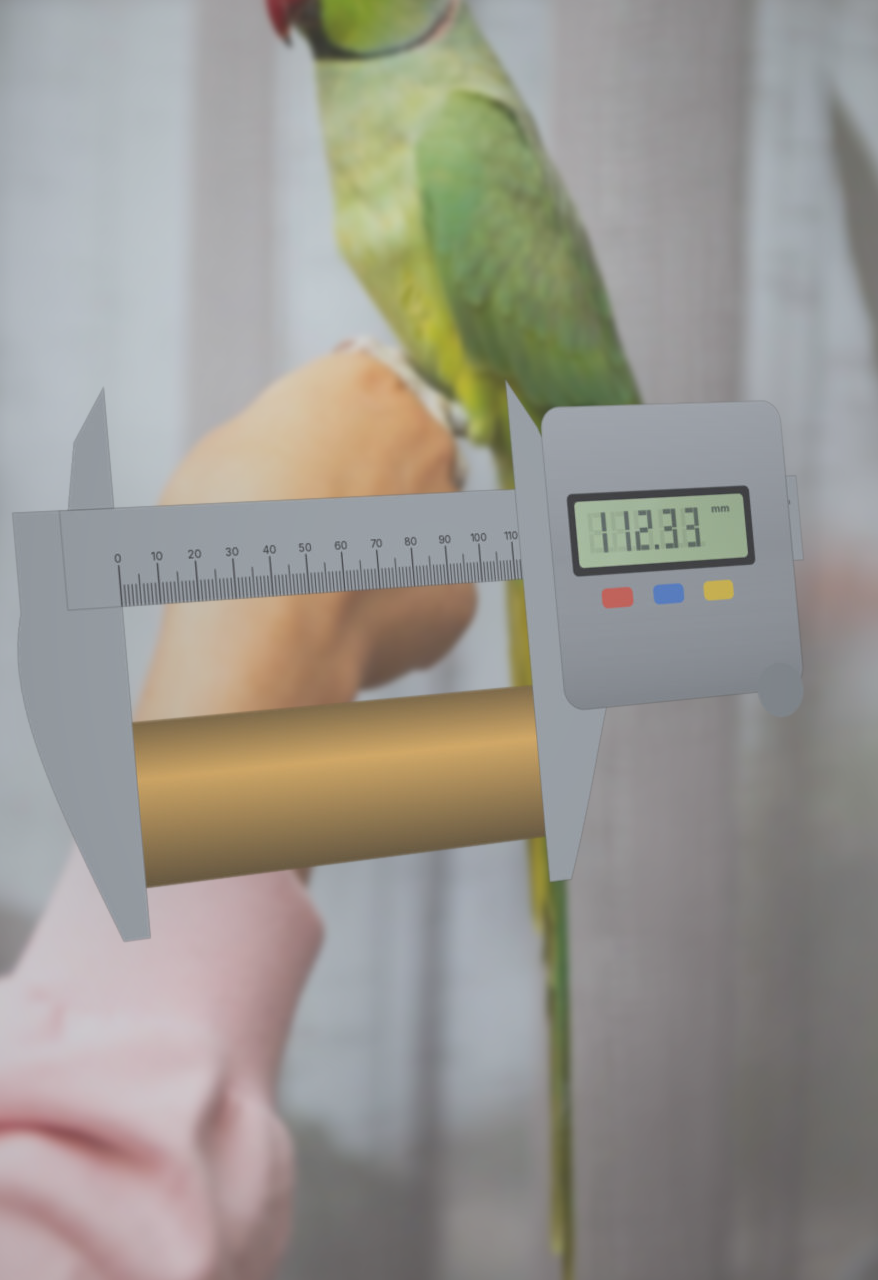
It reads 112.33 mm
